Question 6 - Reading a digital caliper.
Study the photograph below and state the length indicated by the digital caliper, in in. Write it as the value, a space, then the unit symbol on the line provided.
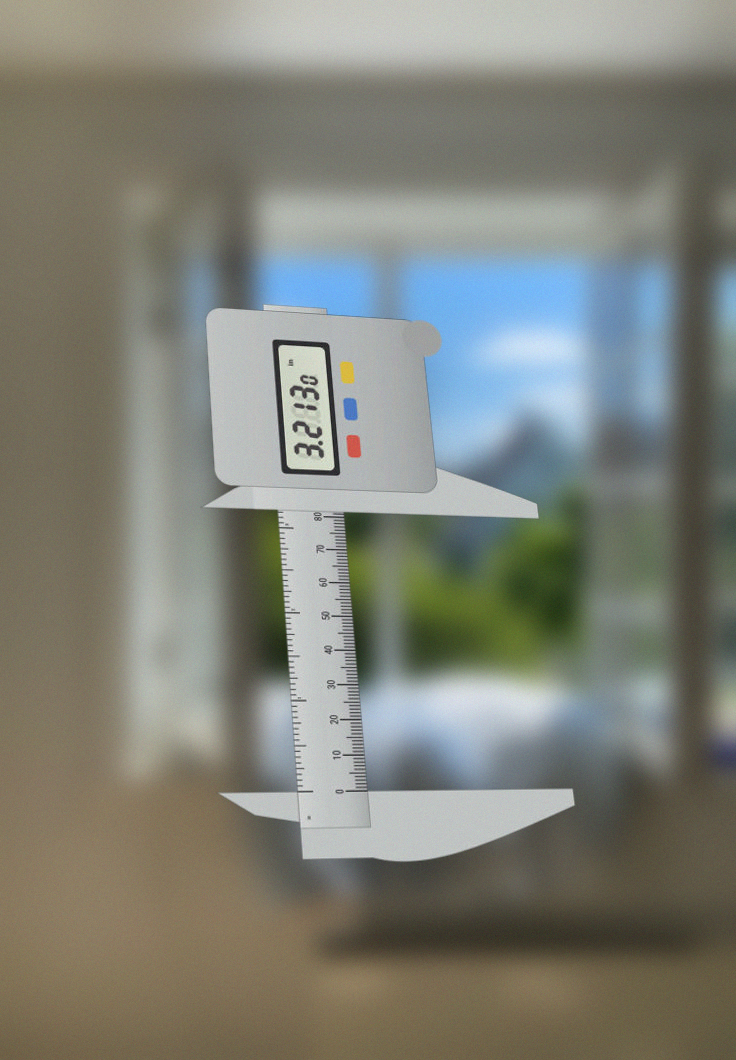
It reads 3.2130 in
